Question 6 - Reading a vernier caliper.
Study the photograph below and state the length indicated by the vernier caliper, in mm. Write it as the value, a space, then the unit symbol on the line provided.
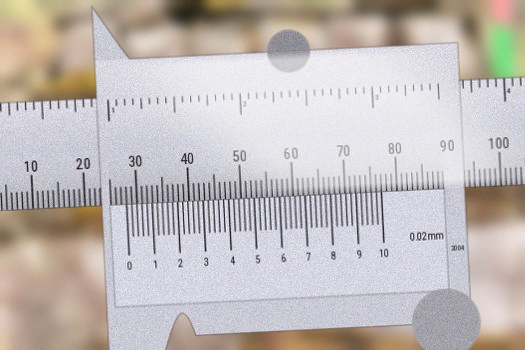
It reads 28.0 mm
